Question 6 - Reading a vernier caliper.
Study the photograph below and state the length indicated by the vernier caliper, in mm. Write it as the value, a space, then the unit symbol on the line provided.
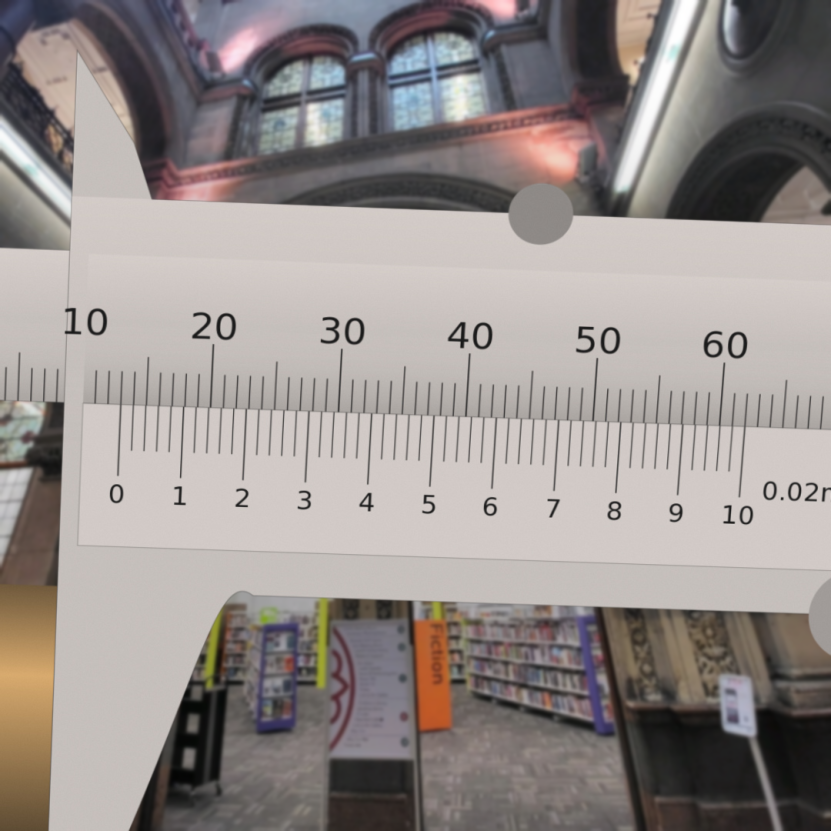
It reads 13.0 mm
